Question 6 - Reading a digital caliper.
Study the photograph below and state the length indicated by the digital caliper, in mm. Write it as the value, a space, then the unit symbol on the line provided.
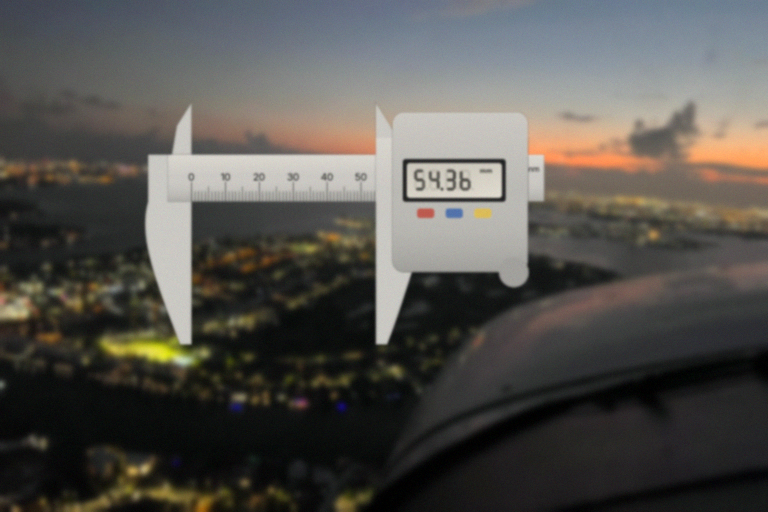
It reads 54.36 mm
